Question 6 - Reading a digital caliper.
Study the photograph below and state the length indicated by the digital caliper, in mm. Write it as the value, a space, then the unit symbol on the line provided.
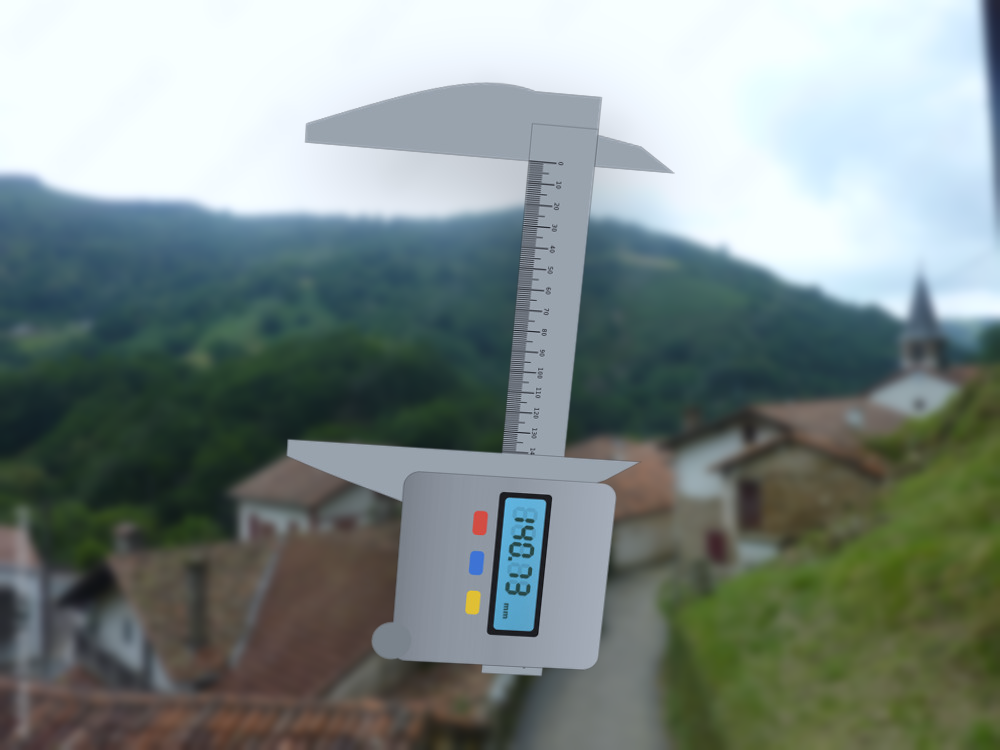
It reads 140.73 mm
